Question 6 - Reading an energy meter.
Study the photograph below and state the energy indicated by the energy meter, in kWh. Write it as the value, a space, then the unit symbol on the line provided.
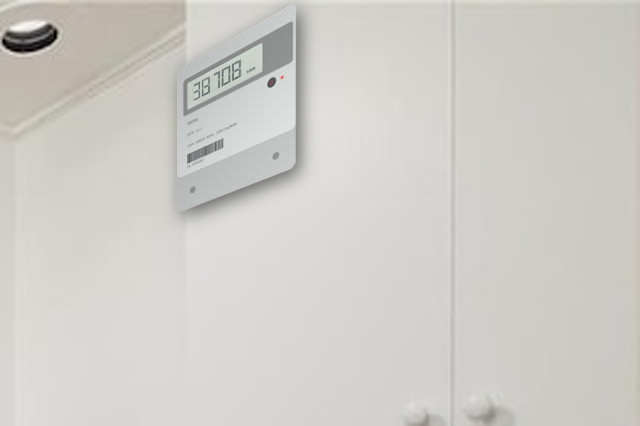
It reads 38708 kWh
